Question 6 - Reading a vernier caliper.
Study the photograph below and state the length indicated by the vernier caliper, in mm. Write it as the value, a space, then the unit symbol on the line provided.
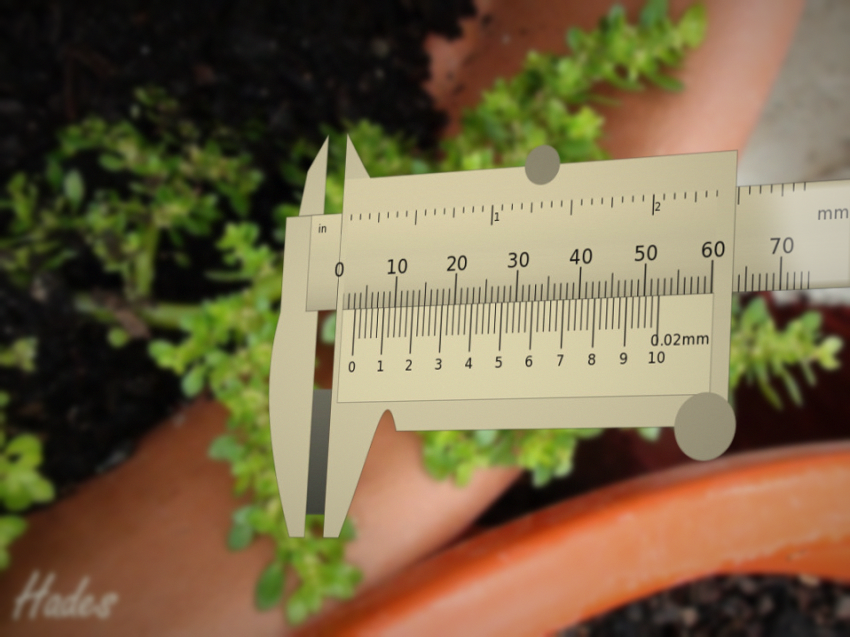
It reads 3.2 mm
